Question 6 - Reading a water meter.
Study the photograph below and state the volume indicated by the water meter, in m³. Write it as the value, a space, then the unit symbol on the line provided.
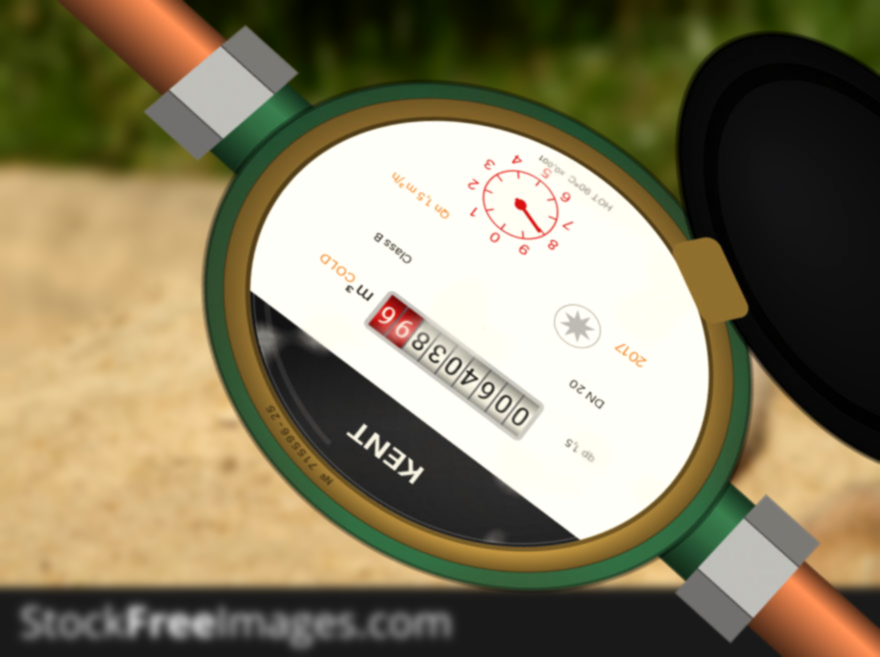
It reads 64038.968 m³
